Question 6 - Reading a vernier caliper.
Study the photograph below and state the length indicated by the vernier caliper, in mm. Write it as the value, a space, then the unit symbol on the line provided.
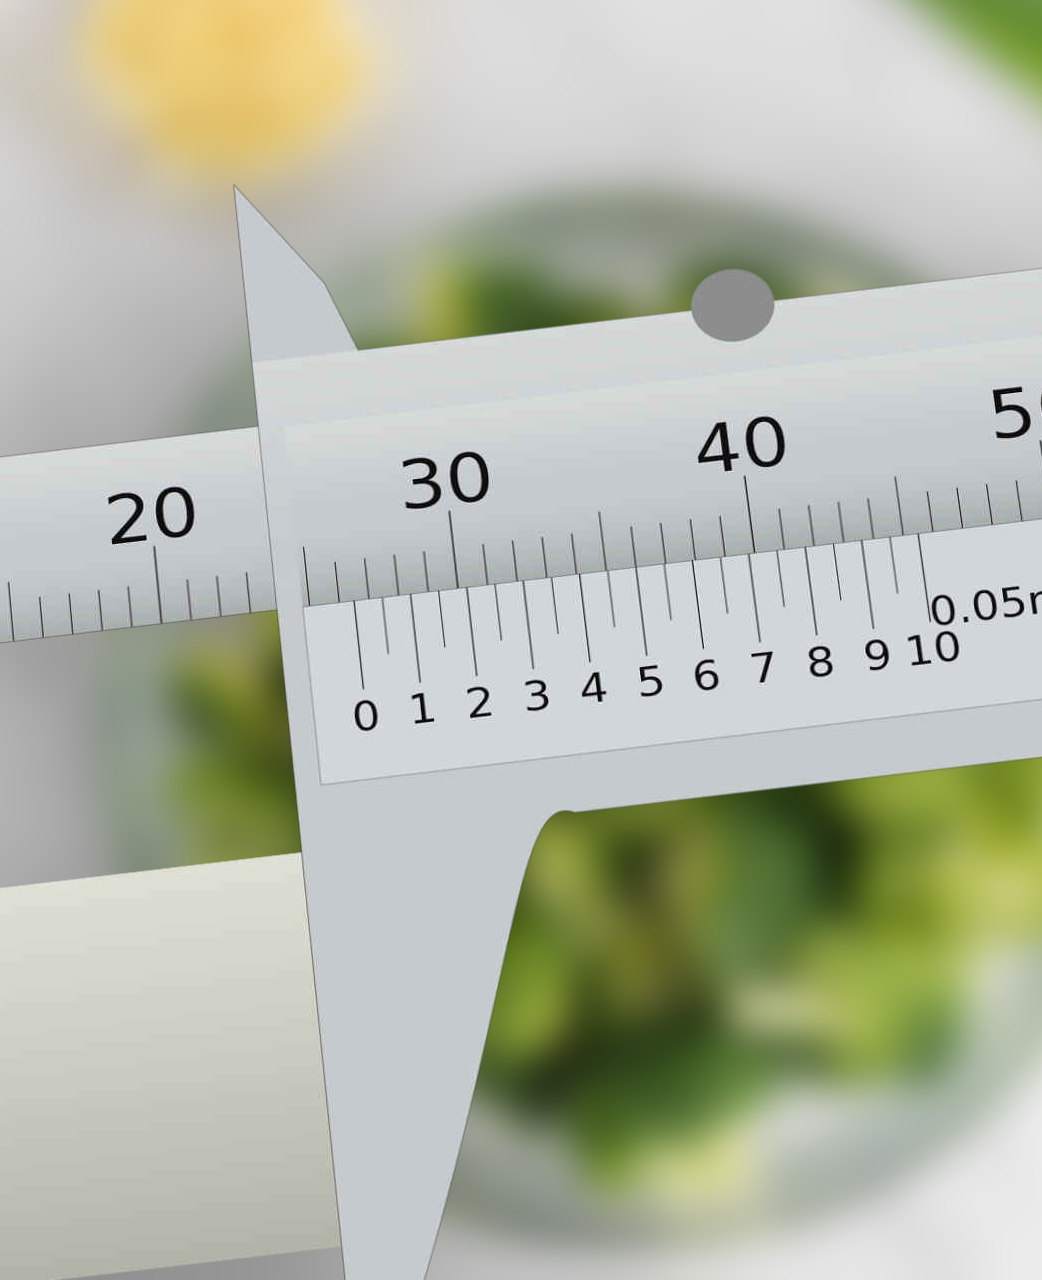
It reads 26.50 mm
